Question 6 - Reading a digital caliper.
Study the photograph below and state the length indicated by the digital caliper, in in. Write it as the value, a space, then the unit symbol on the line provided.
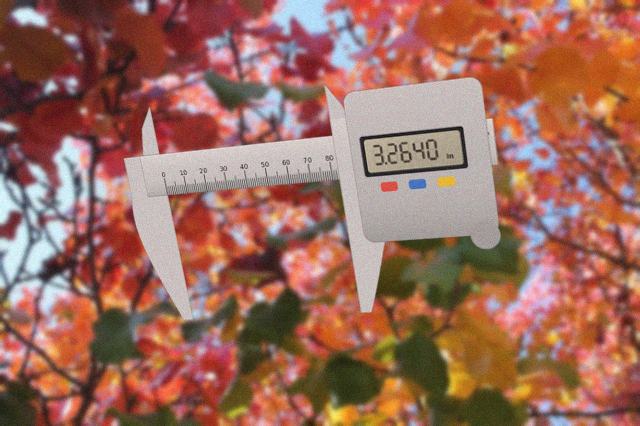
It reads 3.2640 in
